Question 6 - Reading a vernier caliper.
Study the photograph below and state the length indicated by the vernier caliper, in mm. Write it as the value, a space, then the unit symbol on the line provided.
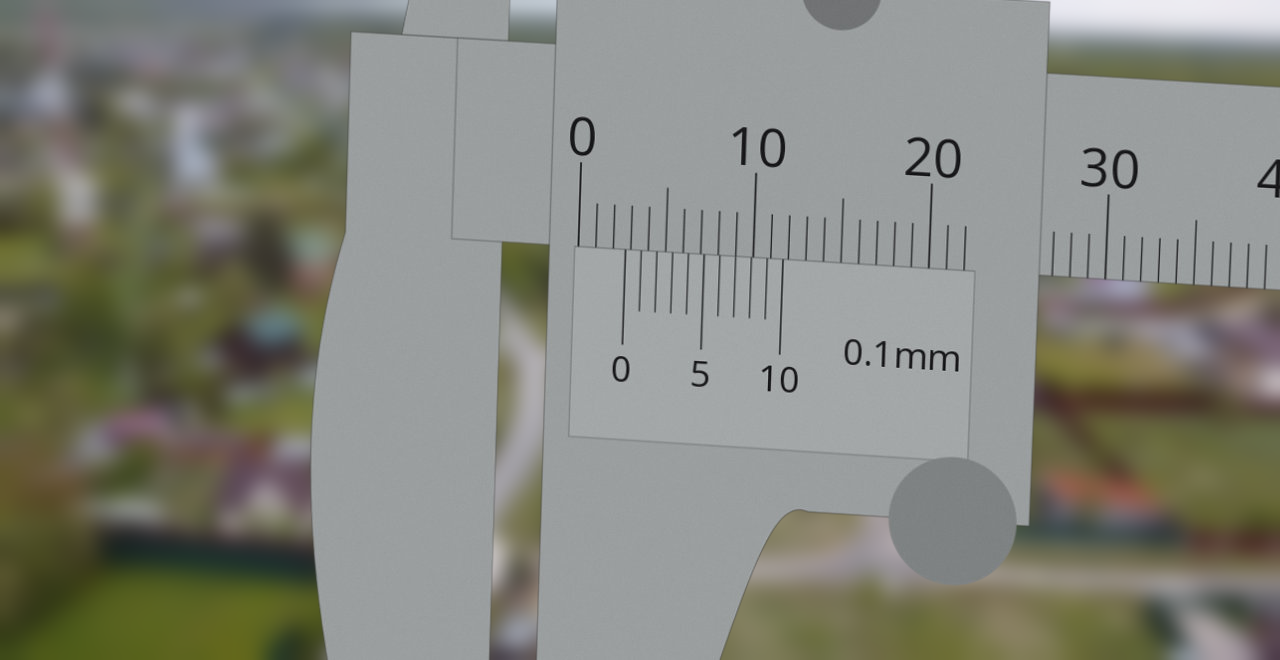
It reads 2.7 mm
